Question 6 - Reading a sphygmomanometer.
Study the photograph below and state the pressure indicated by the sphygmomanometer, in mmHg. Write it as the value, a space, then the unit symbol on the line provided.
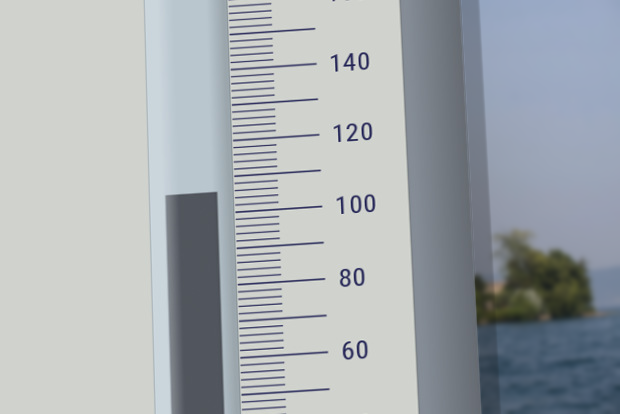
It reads 106 mmHg
